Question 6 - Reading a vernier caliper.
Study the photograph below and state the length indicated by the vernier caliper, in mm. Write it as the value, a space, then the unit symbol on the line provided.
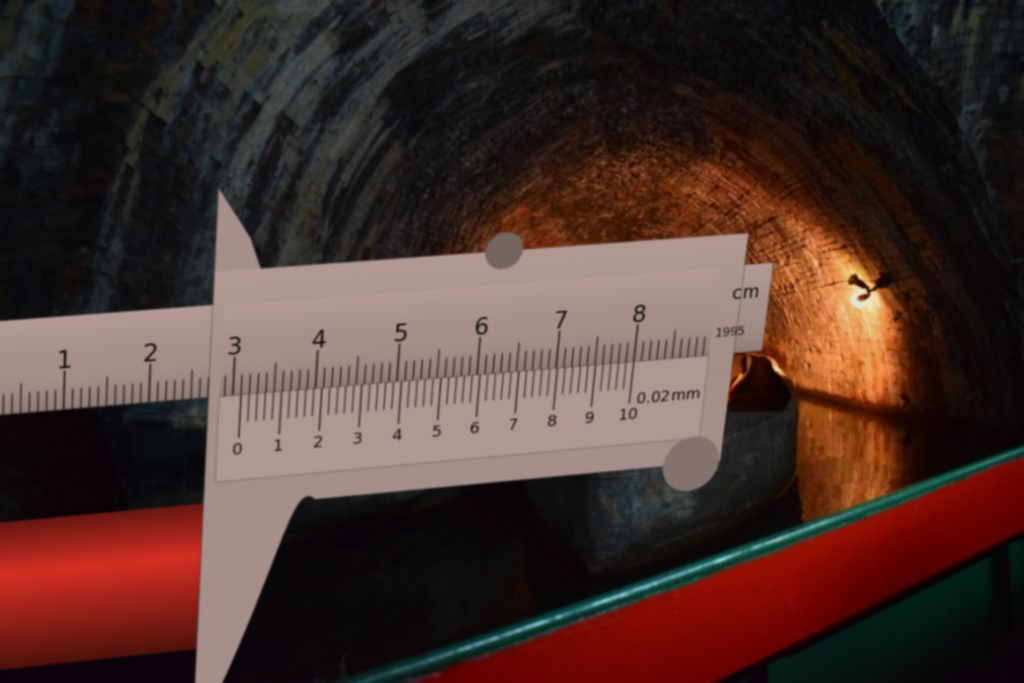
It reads 31.0 mm
